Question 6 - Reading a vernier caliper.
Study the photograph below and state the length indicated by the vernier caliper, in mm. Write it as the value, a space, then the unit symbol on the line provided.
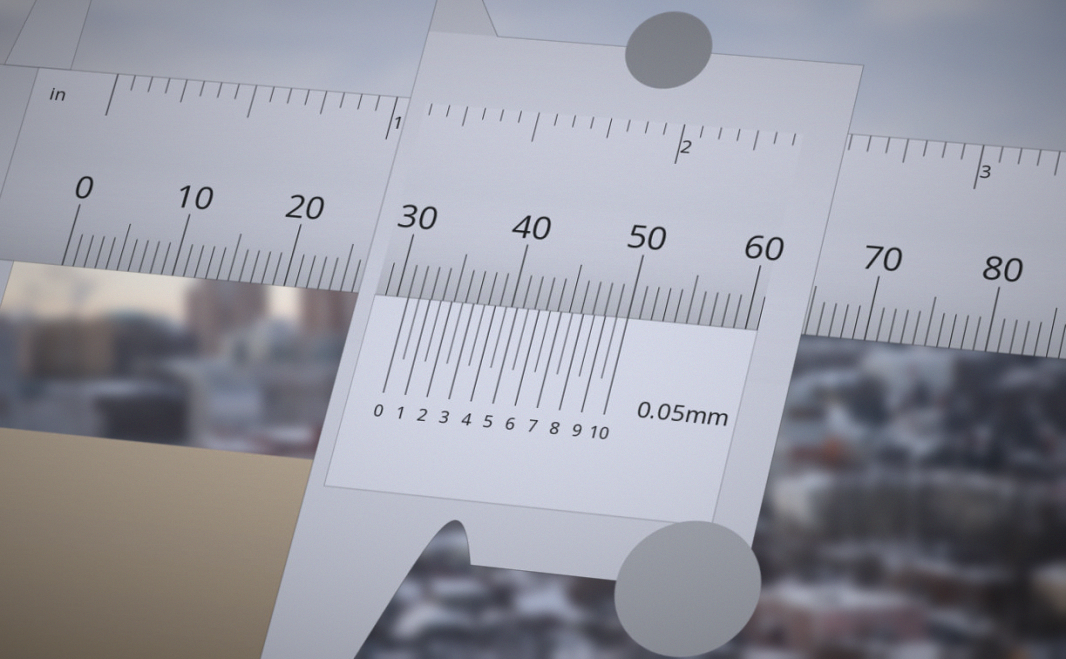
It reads 31.0 mm
